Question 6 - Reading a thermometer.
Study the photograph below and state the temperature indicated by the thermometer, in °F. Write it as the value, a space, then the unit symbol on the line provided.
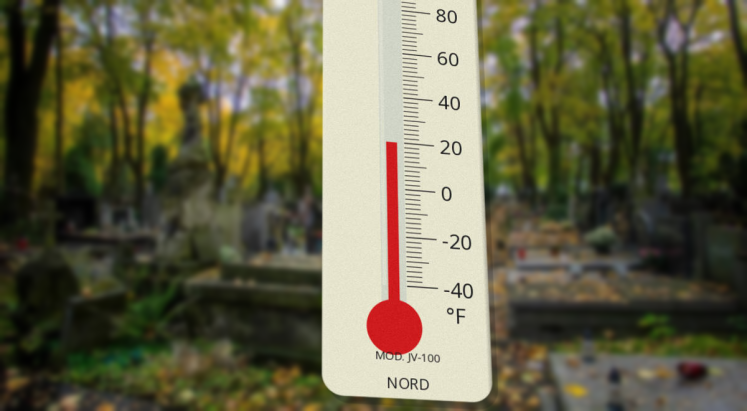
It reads 20 °F
